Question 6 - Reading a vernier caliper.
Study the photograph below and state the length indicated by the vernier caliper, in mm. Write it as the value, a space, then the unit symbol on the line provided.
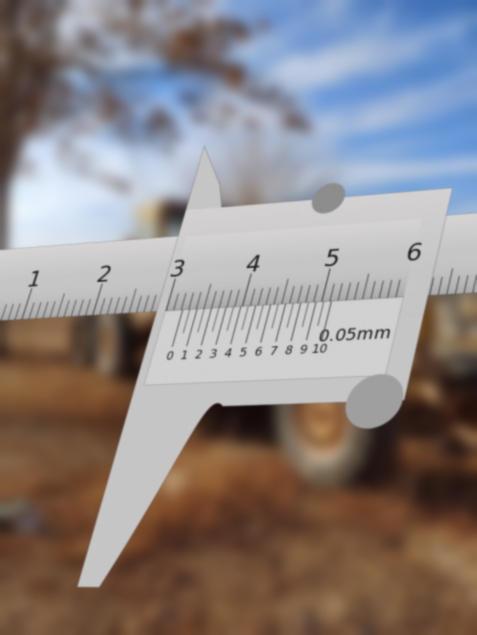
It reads 32.2 mm
